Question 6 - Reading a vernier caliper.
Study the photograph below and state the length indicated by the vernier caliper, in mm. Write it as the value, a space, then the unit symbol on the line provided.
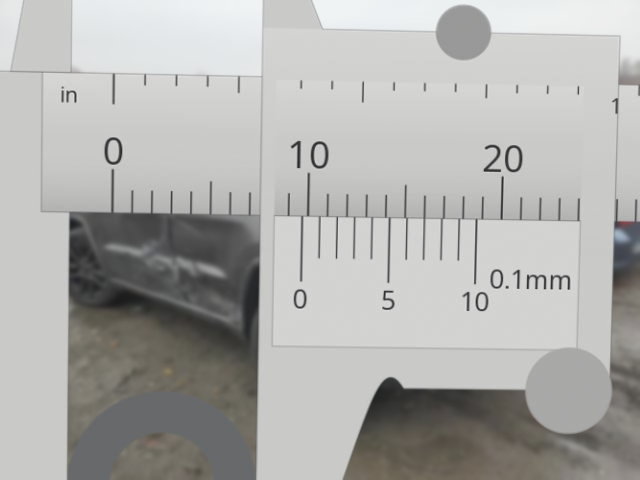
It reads 9.7 mm
